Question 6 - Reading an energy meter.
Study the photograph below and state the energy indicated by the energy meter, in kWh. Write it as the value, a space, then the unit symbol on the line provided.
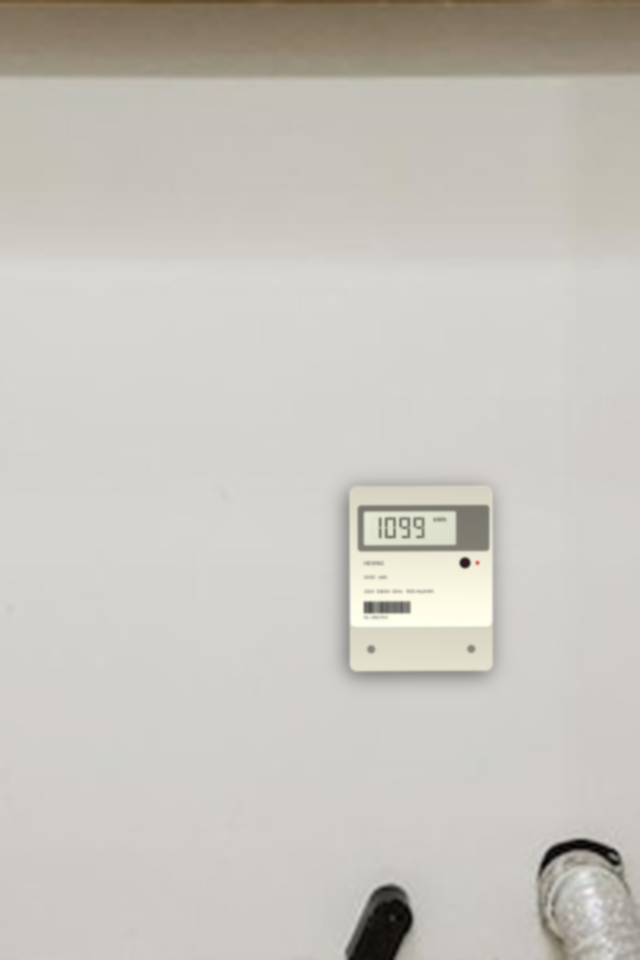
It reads 1099 kWh
